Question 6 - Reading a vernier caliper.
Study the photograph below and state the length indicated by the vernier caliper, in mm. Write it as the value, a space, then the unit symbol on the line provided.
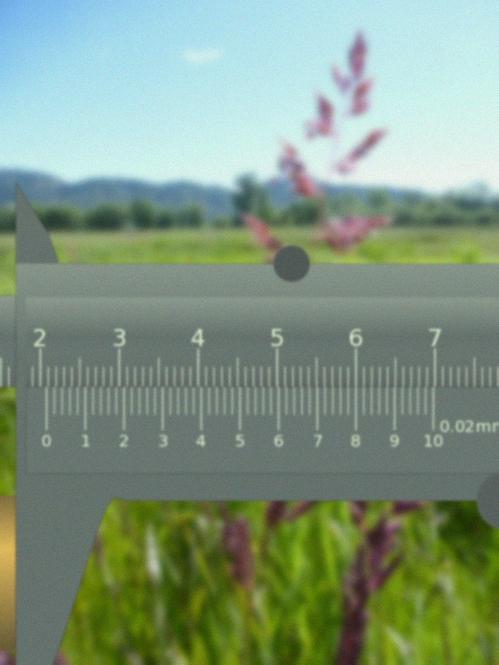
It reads 20.8 mm
